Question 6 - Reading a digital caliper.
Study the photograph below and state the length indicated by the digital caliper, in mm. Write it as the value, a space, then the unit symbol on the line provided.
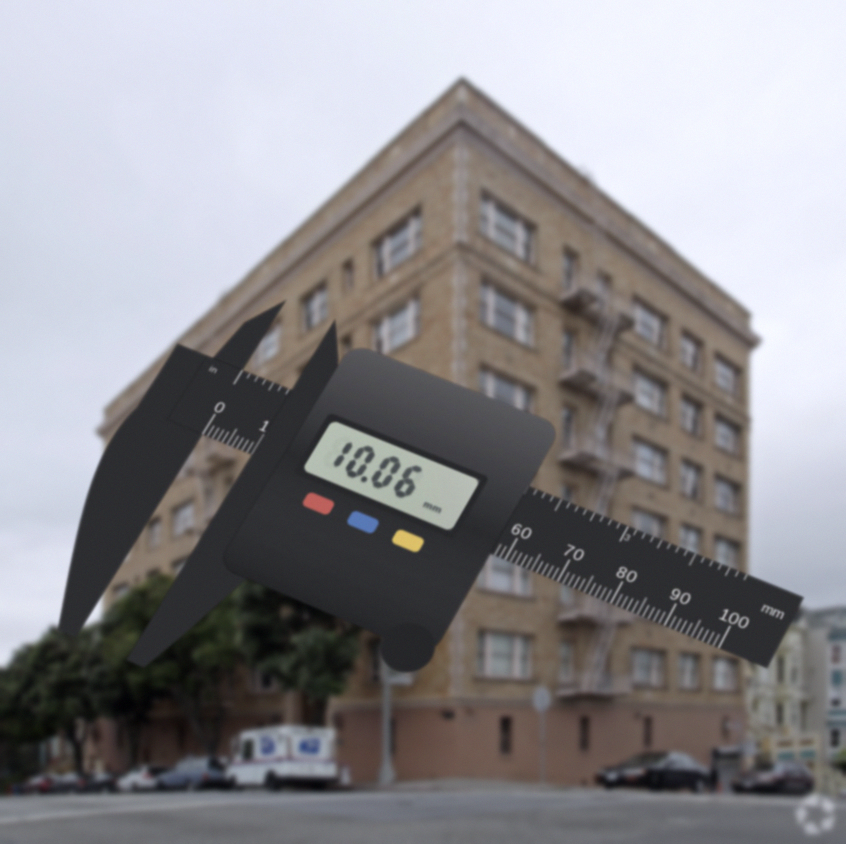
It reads 10.06 mm
